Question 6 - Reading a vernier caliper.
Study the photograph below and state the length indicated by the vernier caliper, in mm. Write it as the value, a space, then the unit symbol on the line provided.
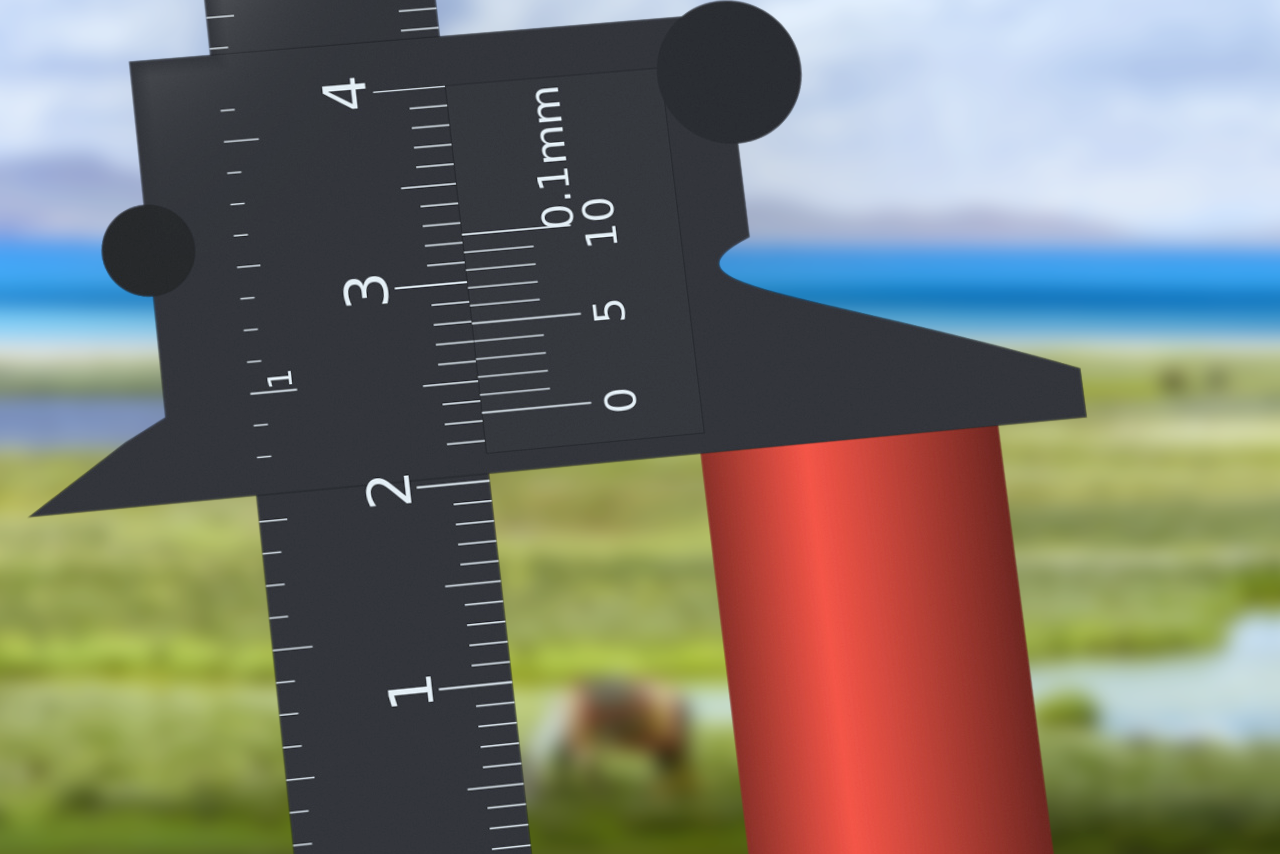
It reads 23.4 mm
